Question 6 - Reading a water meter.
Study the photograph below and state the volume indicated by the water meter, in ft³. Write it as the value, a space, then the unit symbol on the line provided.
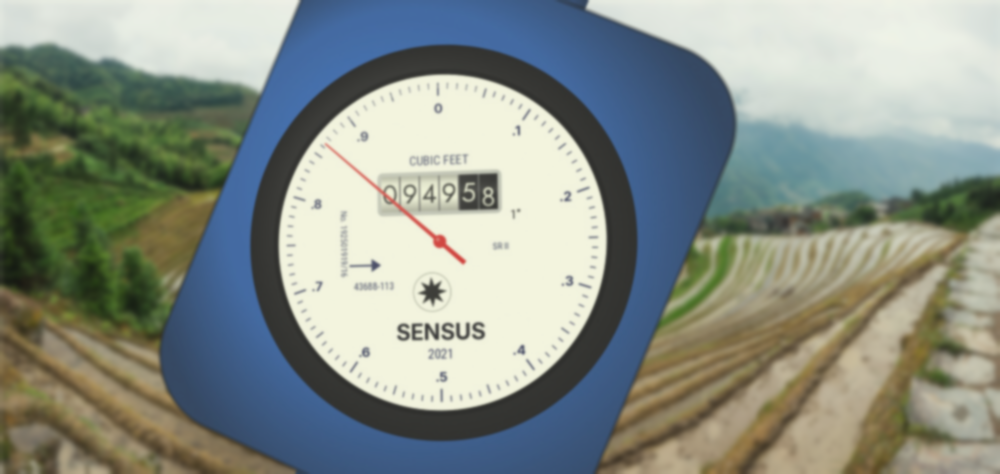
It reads 94957.86 ft³
